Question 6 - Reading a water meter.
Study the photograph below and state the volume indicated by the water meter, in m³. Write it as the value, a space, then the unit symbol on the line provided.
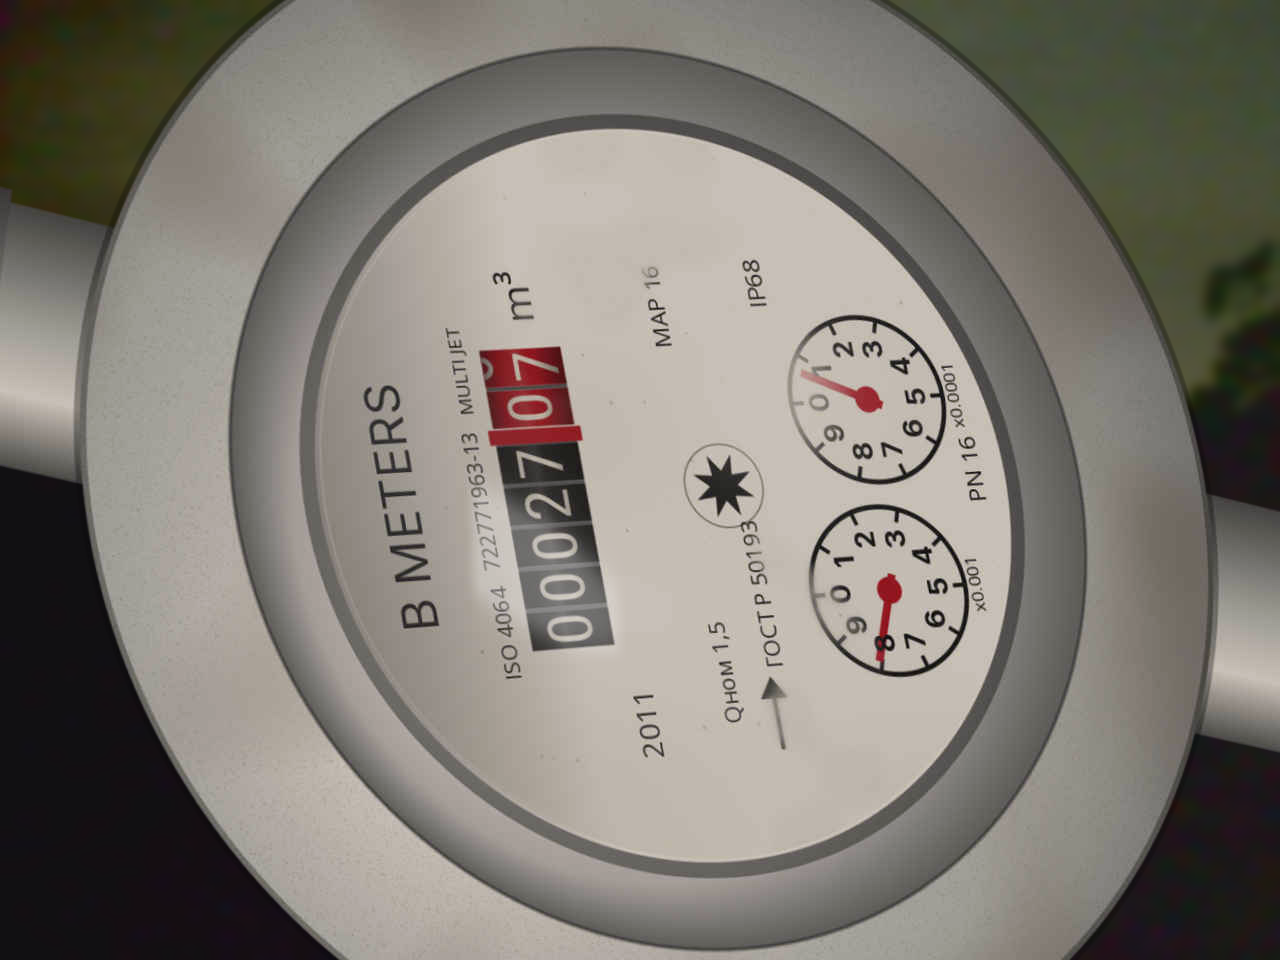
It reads 27.0680 m³
